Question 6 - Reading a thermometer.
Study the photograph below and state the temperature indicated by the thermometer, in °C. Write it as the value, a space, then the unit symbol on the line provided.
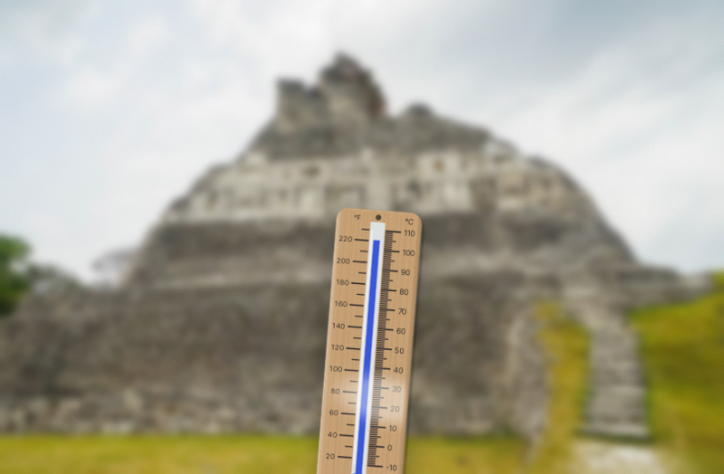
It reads 105 °C
